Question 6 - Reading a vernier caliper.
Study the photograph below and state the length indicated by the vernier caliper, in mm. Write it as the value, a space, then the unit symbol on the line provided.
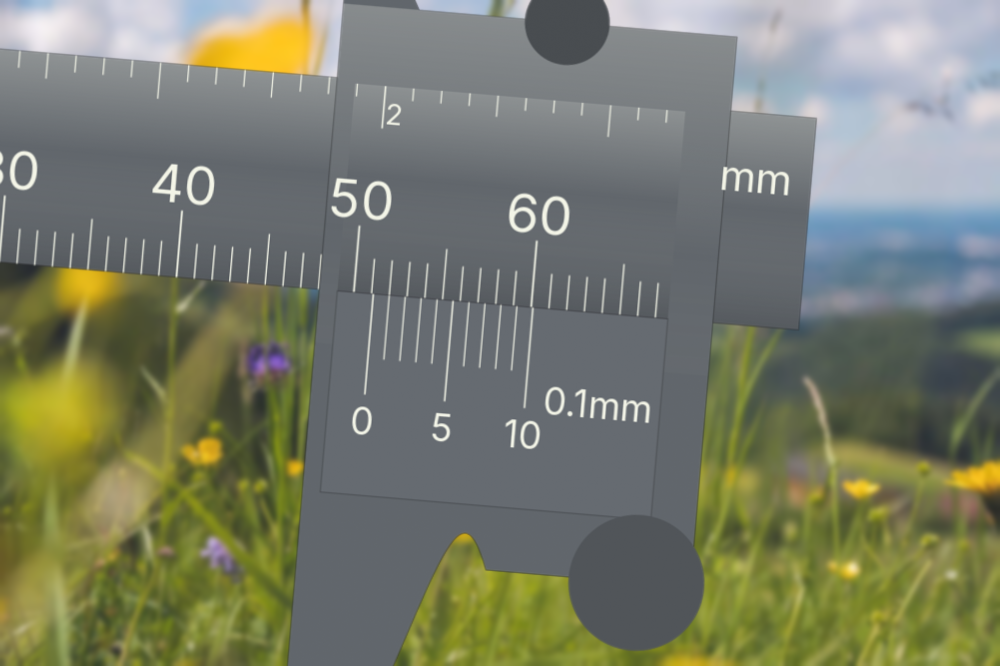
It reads 51.1 mm
